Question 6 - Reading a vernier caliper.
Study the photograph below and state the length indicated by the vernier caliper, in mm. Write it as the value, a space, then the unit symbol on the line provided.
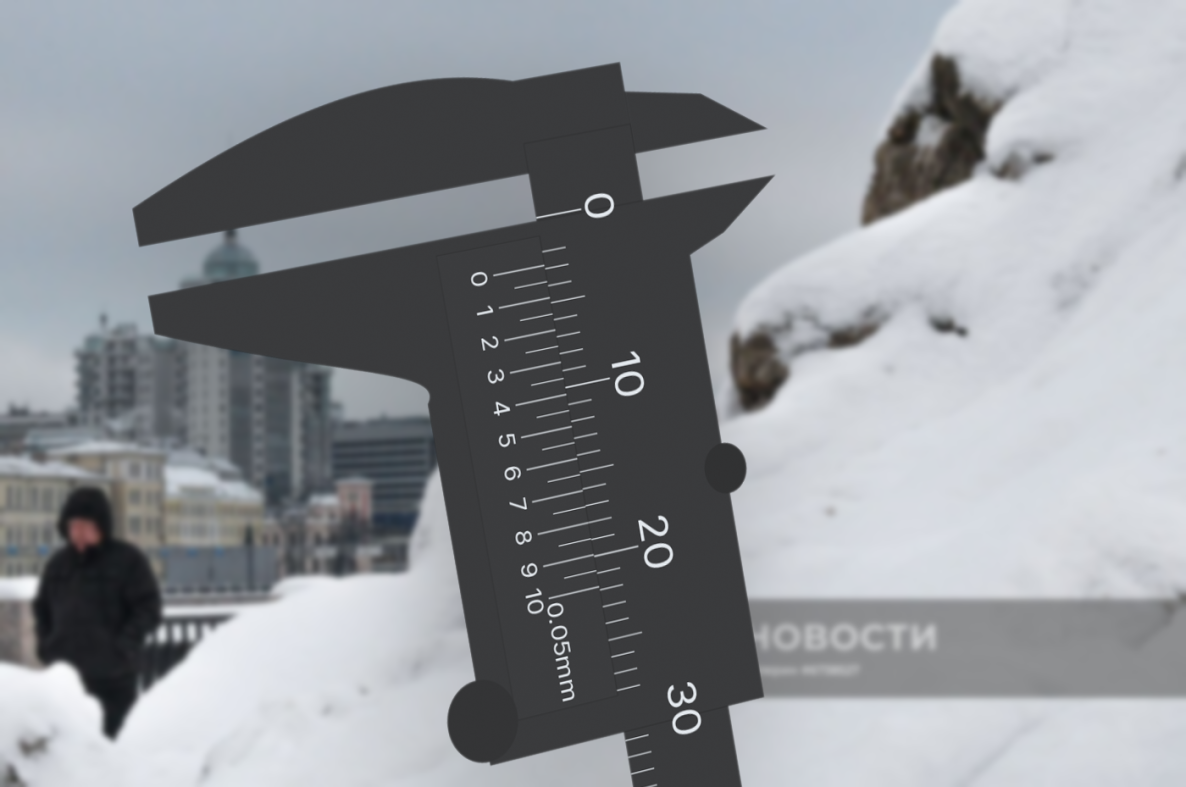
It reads 2.8 mm
